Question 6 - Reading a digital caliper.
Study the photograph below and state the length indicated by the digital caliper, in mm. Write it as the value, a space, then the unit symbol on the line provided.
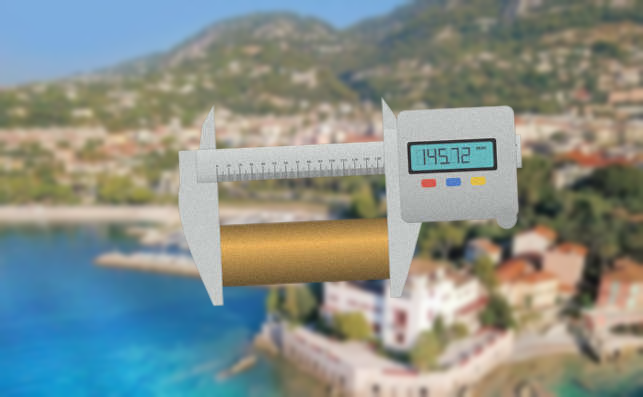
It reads 145.72 mm
